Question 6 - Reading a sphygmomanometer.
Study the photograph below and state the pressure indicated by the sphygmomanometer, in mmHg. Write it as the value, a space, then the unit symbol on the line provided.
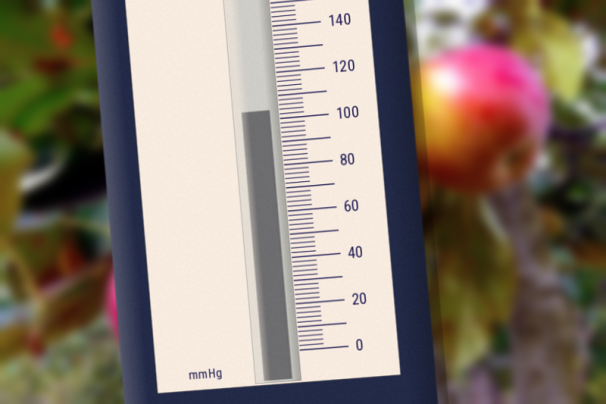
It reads 104 mmHg
